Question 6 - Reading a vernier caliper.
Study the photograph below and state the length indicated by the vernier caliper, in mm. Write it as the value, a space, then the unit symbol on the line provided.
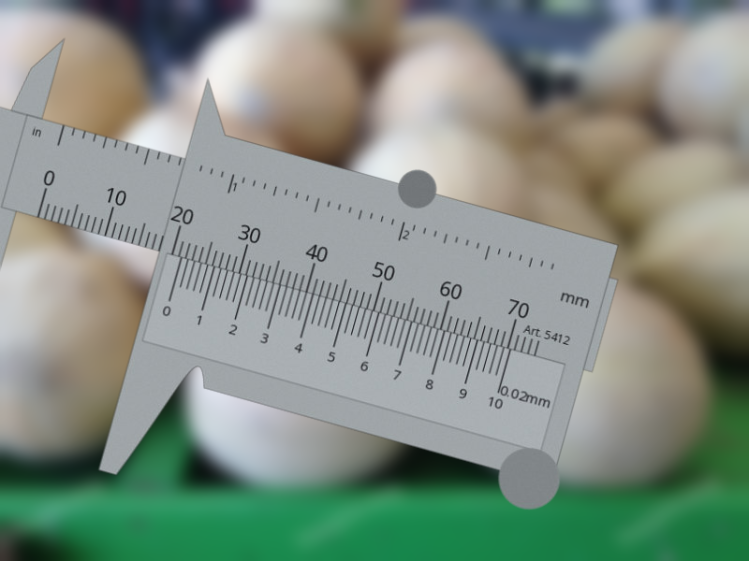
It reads 21.4 mm
